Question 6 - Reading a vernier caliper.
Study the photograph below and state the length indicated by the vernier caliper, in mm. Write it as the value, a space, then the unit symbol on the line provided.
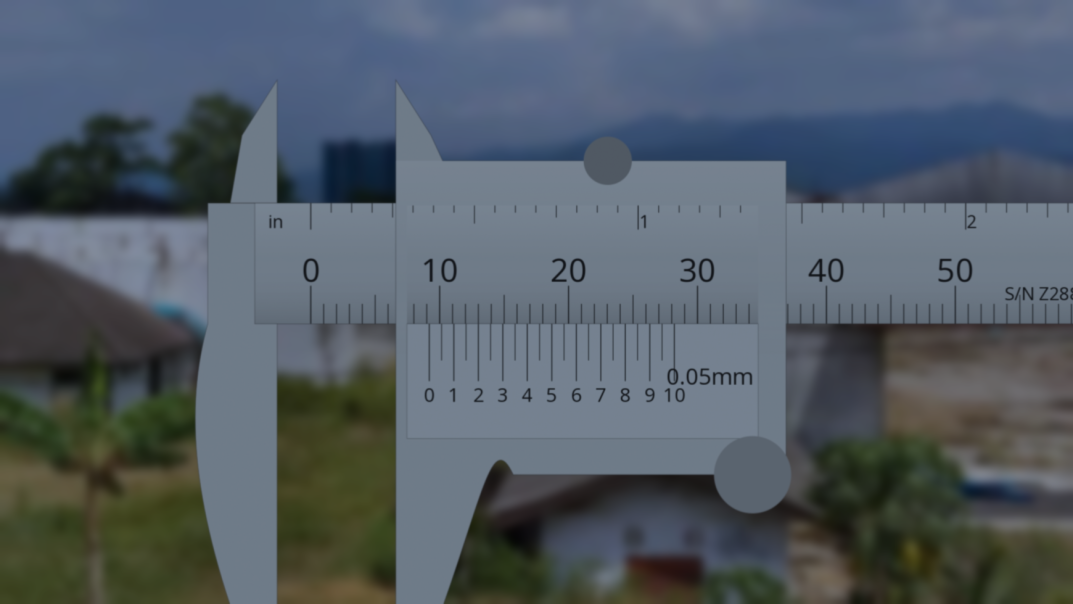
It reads 9.2 mm
